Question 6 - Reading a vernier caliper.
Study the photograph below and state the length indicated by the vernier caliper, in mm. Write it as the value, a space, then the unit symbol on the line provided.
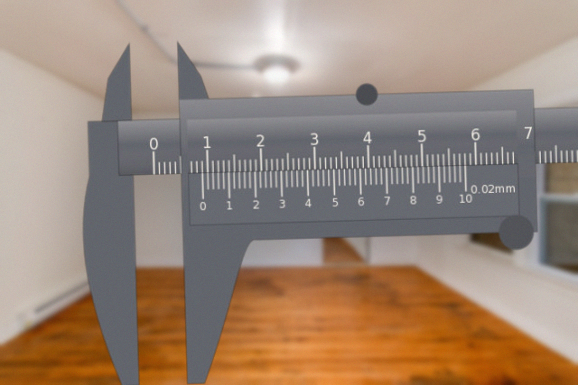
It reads 9.0 mm
